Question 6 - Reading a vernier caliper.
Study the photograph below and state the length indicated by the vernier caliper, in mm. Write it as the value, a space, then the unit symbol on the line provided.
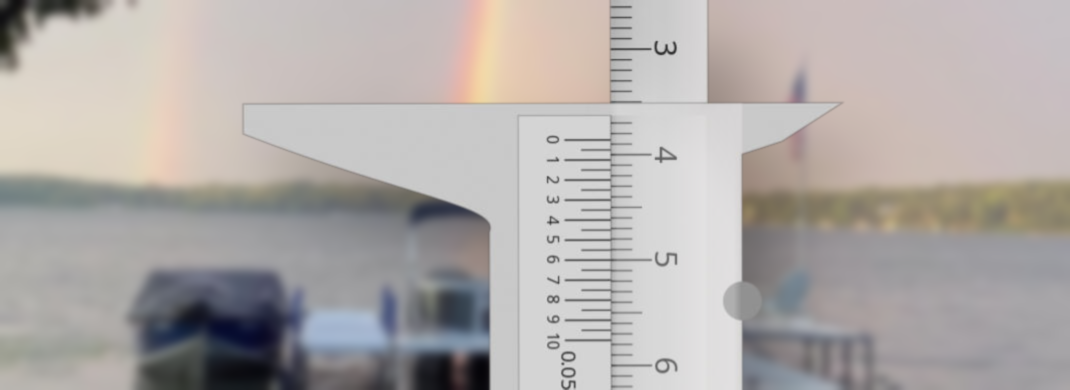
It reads 38.6 mm
